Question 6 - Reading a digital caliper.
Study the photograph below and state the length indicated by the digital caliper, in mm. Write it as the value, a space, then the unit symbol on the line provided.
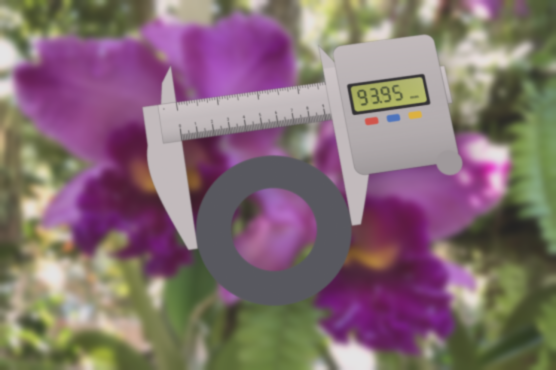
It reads 93.95 mm
